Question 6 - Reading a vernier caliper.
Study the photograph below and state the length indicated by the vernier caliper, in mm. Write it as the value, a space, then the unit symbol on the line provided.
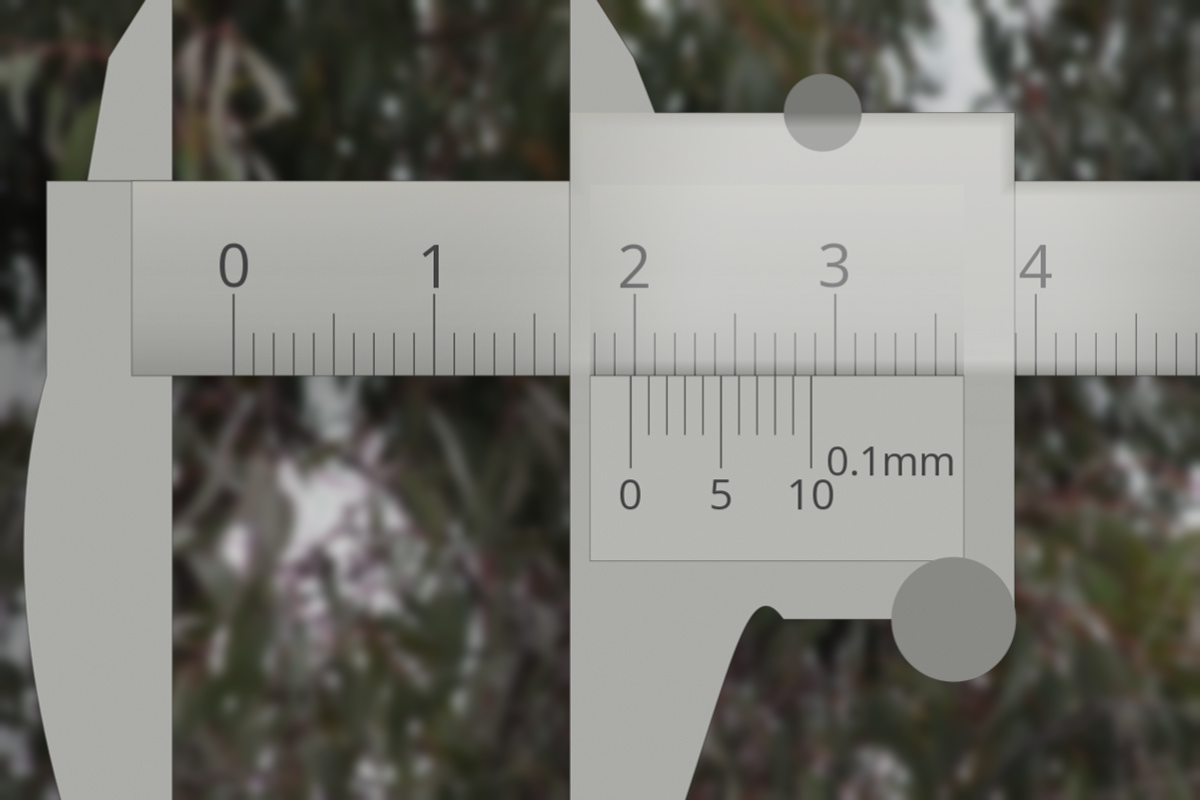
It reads 19.8 mm
